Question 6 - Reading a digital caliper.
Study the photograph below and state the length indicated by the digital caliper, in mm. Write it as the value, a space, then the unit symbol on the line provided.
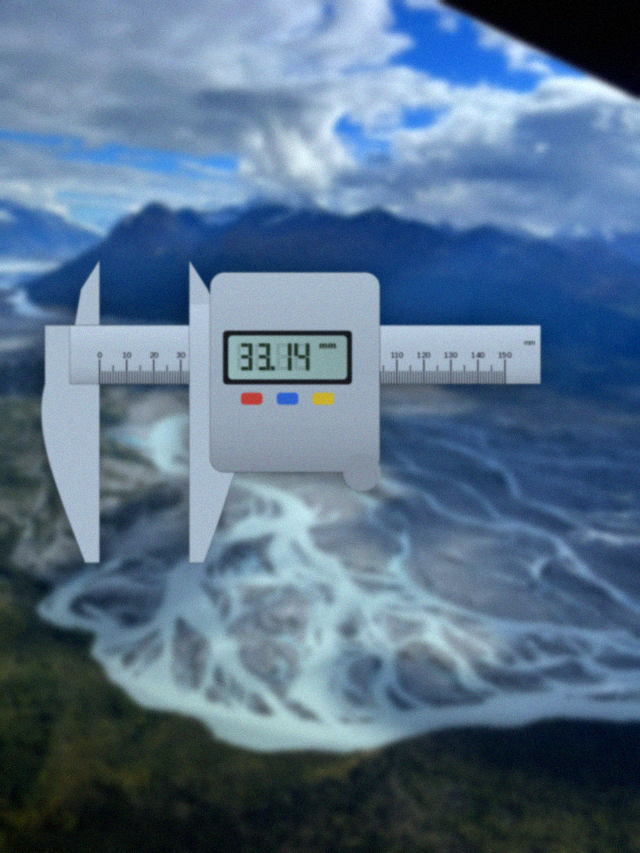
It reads 33.14 mm
